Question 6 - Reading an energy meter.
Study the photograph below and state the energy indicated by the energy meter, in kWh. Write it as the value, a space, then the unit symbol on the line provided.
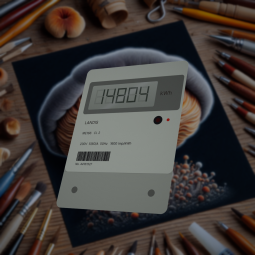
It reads 14804 kWh
